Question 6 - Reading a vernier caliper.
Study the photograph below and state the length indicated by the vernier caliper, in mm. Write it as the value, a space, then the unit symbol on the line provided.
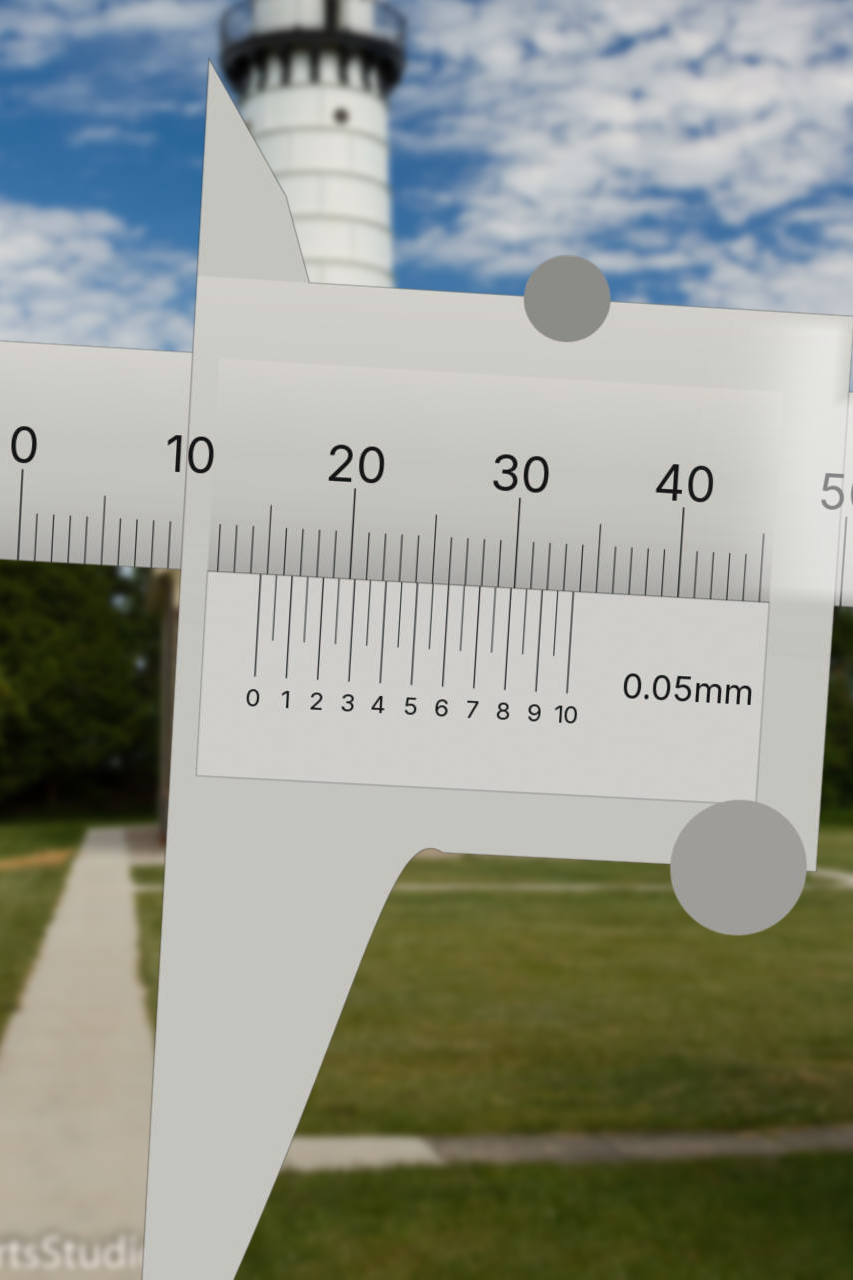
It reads 14.6 mm
